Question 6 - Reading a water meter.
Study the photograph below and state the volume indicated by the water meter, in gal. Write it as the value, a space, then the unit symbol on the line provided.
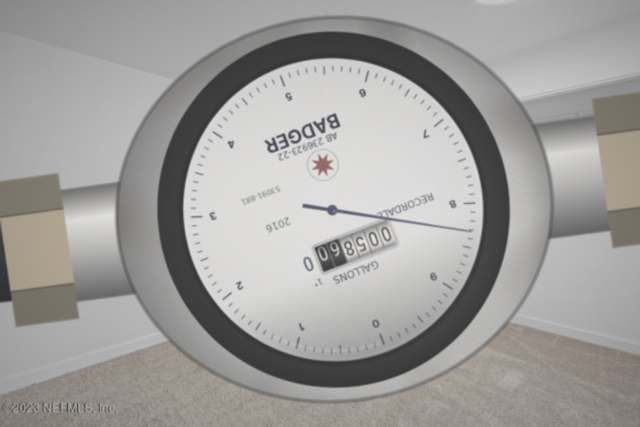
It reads 58598.3 gal
